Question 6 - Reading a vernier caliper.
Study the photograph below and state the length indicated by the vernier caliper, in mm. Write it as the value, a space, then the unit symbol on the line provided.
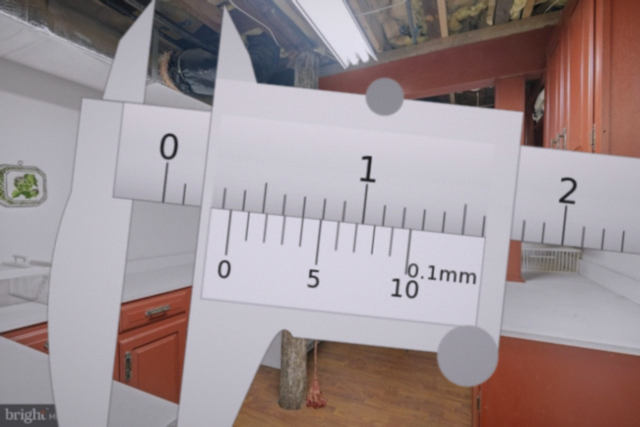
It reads 3.4 mm
